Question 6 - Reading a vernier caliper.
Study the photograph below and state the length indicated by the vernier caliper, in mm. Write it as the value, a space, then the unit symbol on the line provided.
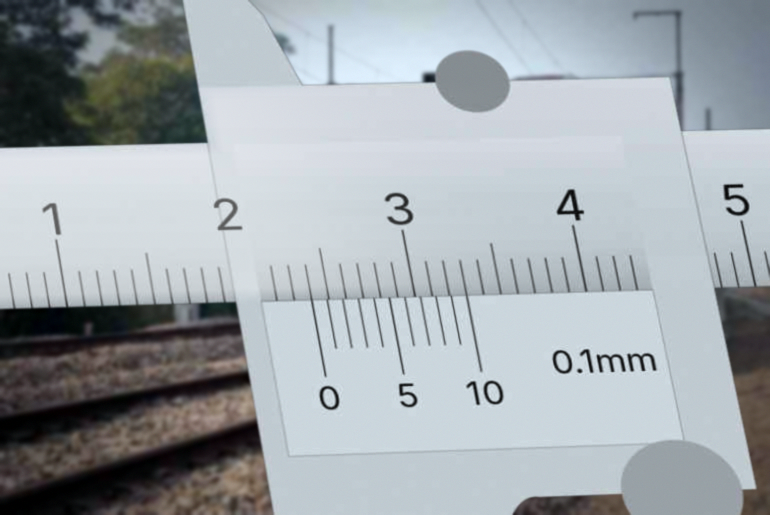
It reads 24.0 mm
